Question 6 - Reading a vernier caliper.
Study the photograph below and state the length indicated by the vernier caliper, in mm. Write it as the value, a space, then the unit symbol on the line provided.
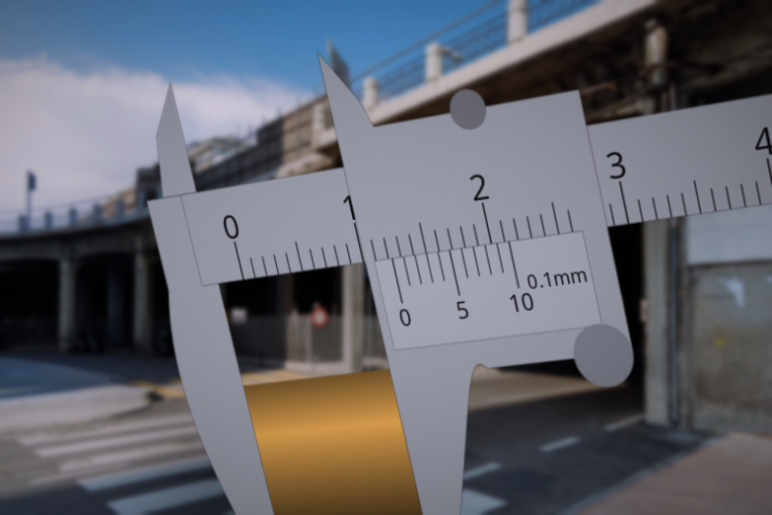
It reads 12.3 mm
